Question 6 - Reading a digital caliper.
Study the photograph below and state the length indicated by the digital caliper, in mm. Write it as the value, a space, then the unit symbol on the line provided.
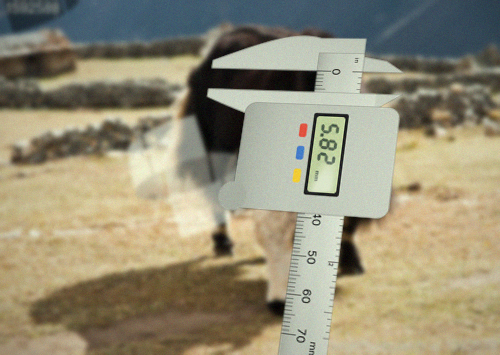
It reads 5.82 mm
